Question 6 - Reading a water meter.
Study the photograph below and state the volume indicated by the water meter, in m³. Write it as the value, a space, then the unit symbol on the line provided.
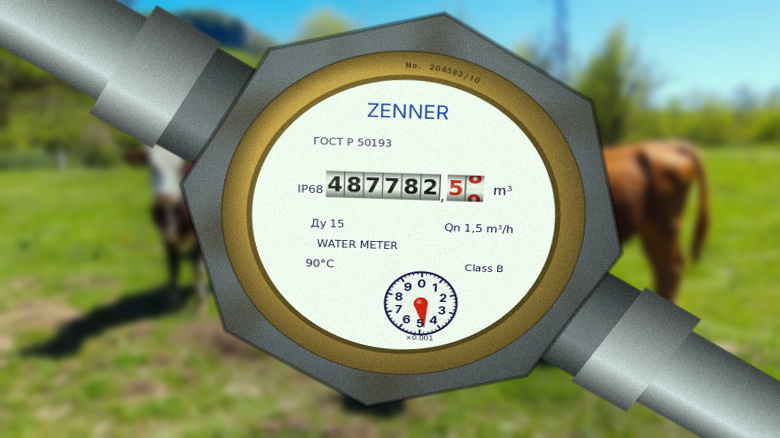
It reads 487782.584 m³
